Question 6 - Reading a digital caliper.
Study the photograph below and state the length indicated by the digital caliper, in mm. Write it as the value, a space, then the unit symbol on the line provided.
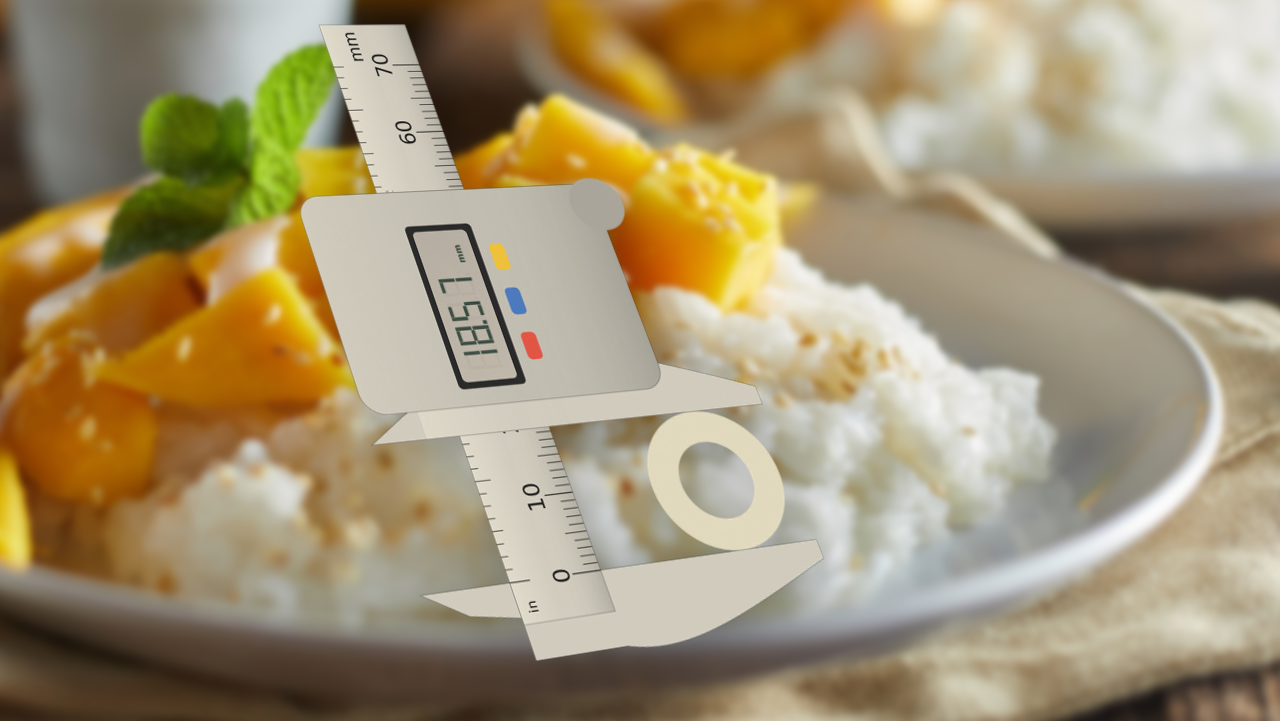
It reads 18.57 mm
